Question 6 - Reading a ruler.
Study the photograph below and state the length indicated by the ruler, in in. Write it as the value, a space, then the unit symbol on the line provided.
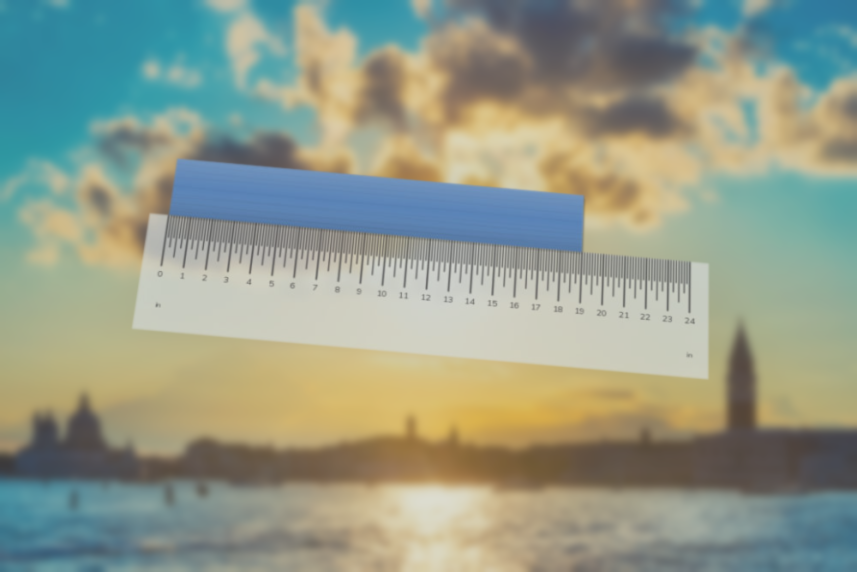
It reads 19 in
